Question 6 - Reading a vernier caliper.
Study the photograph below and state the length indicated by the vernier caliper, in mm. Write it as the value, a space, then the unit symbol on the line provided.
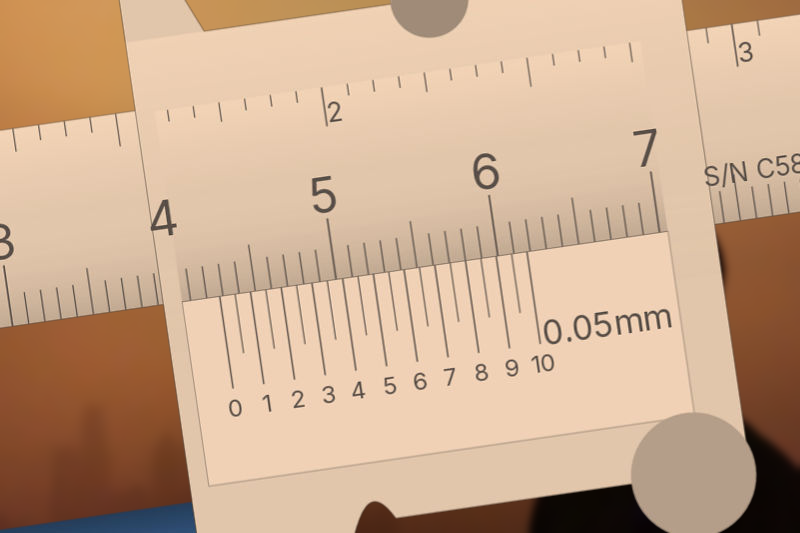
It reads 42.8 mm
